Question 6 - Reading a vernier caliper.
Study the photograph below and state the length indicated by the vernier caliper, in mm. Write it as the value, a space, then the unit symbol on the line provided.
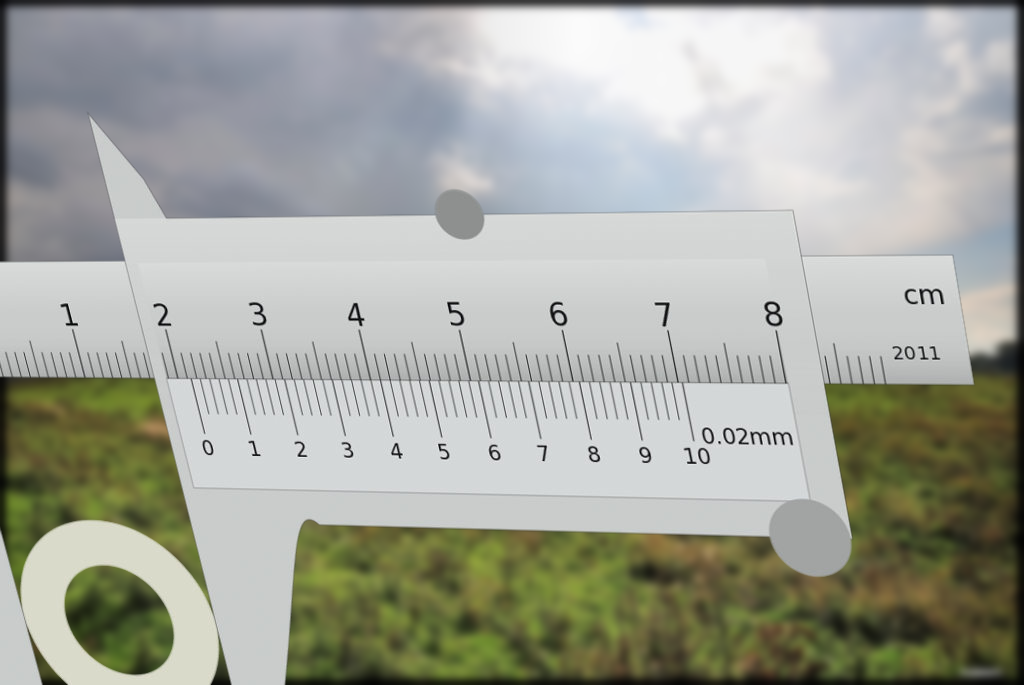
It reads 21.4 mm
